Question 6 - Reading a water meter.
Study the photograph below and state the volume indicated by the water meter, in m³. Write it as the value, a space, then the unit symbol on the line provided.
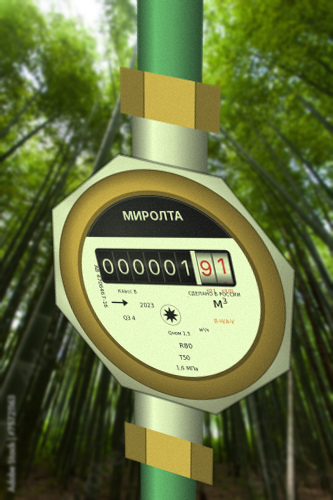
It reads 1.91 m³
